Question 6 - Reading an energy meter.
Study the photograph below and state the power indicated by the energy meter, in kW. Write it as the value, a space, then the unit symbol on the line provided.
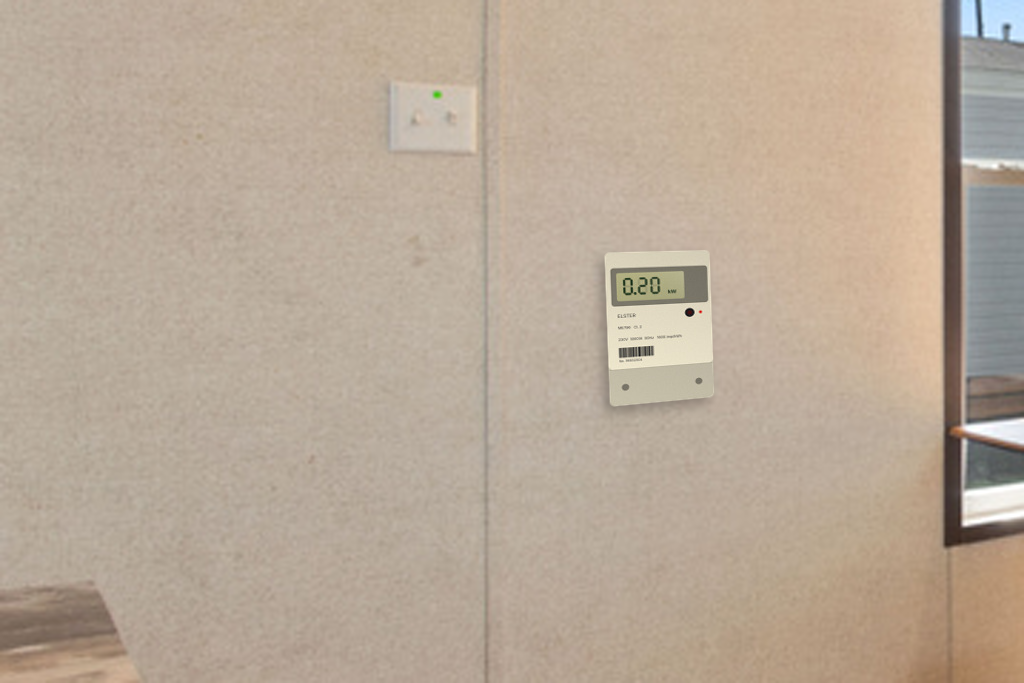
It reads 0.20 kW
